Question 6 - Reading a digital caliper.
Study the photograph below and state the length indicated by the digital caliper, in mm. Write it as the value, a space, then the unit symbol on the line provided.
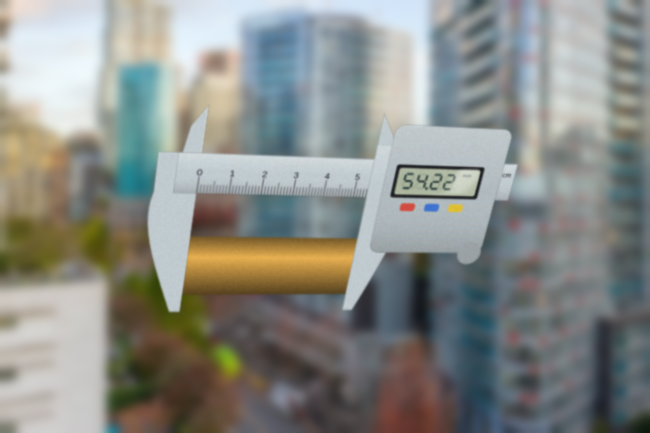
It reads 54.22 mm
